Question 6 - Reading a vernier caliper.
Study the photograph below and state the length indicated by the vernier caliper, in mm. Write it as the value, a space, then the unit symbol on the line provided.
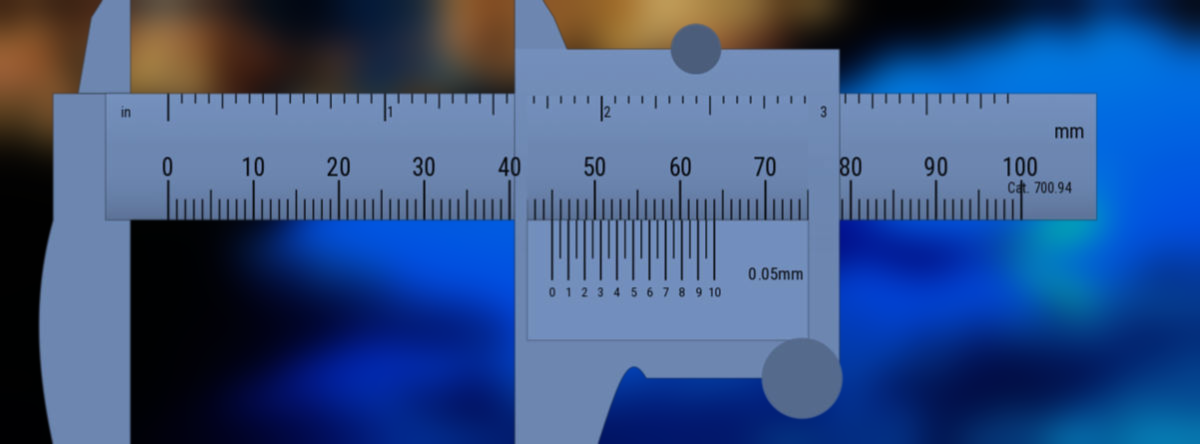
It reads 45.0 mm
